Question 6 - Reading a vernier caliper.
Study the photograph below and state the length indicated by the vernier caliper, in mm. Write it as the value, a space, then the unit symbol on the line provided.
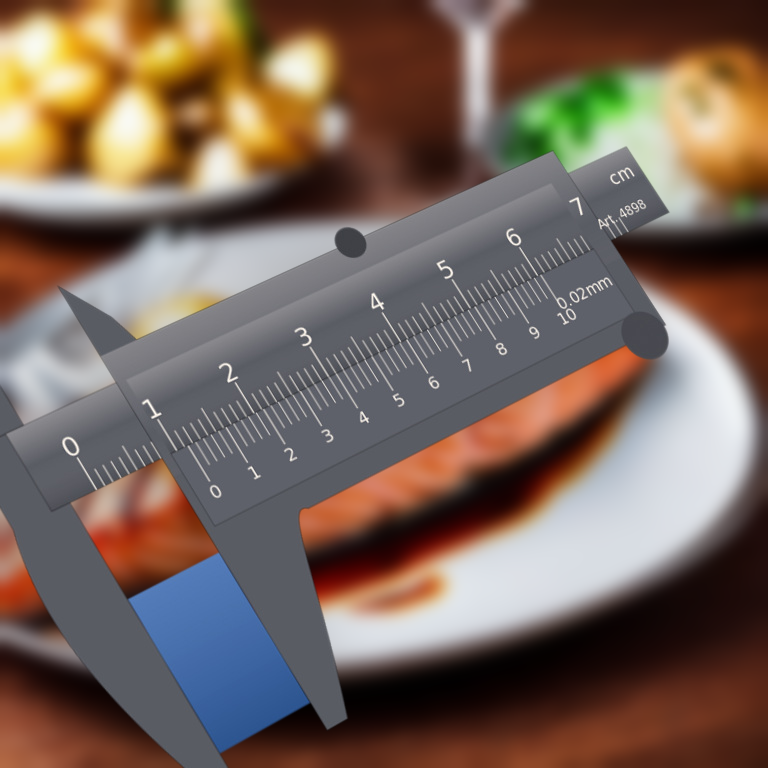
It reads 11.4 mm
